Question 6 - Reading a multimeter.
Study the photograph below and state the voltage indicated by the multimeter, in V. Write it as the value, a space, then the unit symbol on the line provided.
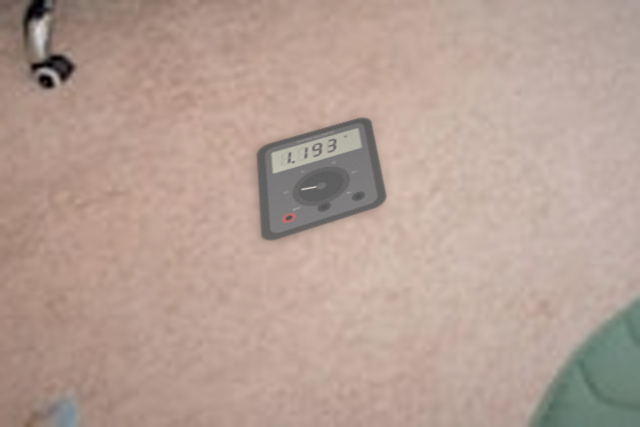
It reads 1.193 V
